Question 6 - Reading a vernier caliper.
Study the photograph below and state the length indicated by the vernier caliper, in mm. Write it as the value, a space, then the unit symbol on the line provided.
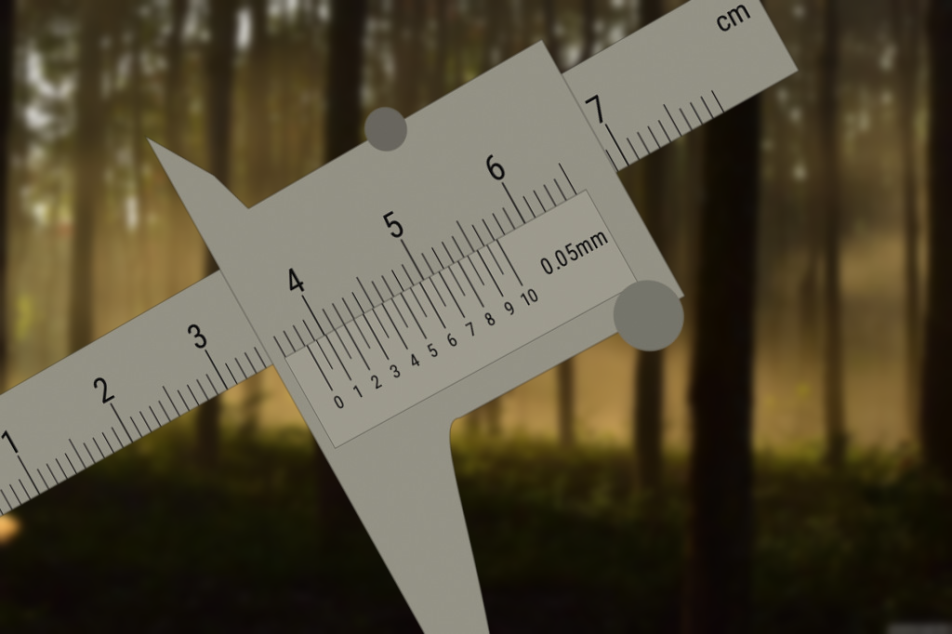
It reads 38.2 mm
